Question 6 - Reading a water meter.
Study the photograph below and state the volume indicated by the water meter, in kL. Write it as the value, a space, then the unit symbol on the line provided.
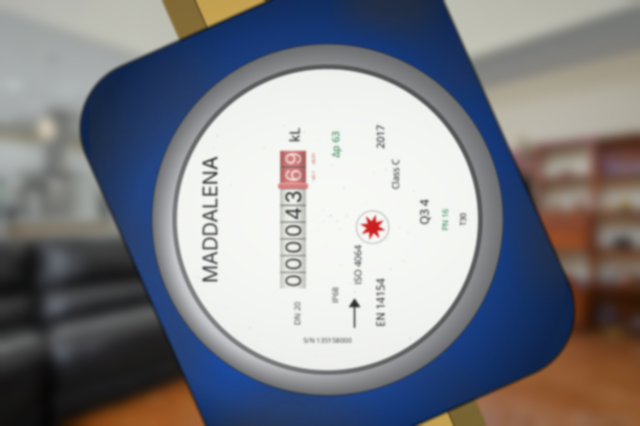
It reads 43.69 kL
